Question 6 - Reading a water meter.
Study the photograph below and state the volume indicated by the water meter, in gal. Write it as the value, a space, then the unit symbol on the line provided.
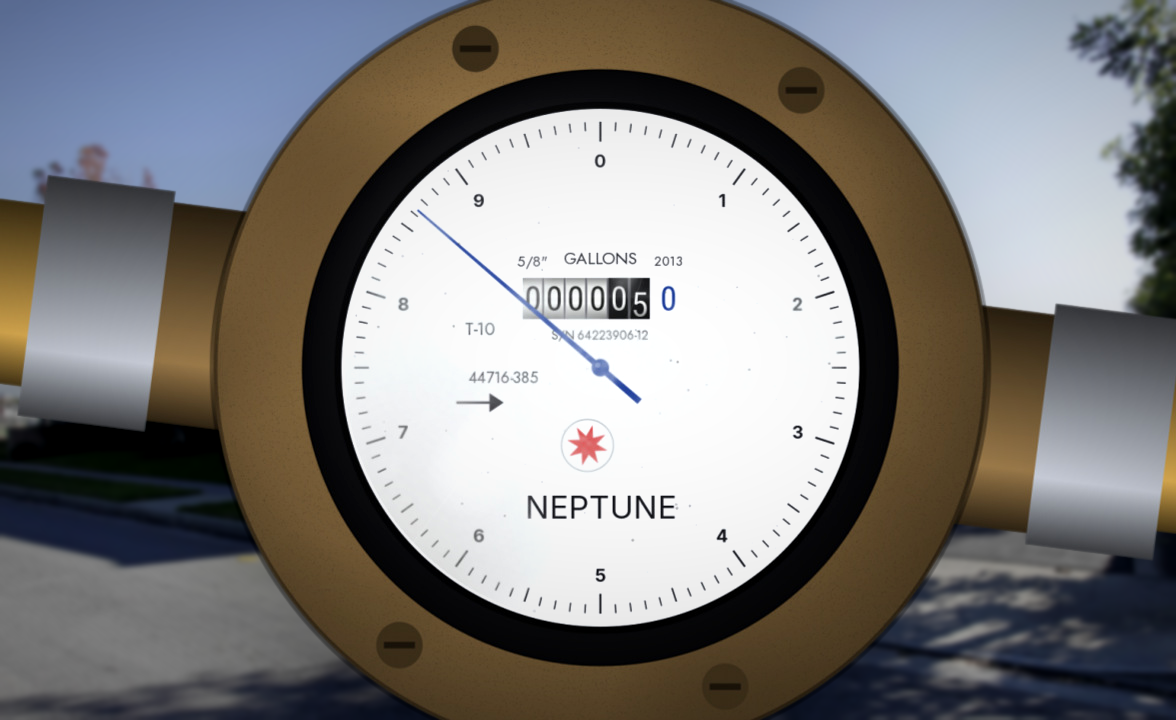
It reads 48.6 gal
